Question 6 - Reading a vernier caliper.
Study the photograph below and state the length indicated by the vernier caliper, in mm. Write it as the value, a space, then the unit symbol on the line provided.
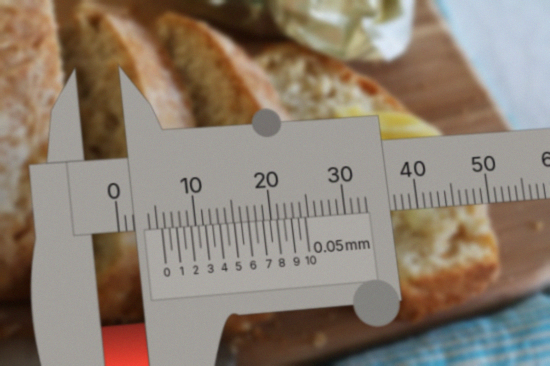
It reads 5.6 mm
